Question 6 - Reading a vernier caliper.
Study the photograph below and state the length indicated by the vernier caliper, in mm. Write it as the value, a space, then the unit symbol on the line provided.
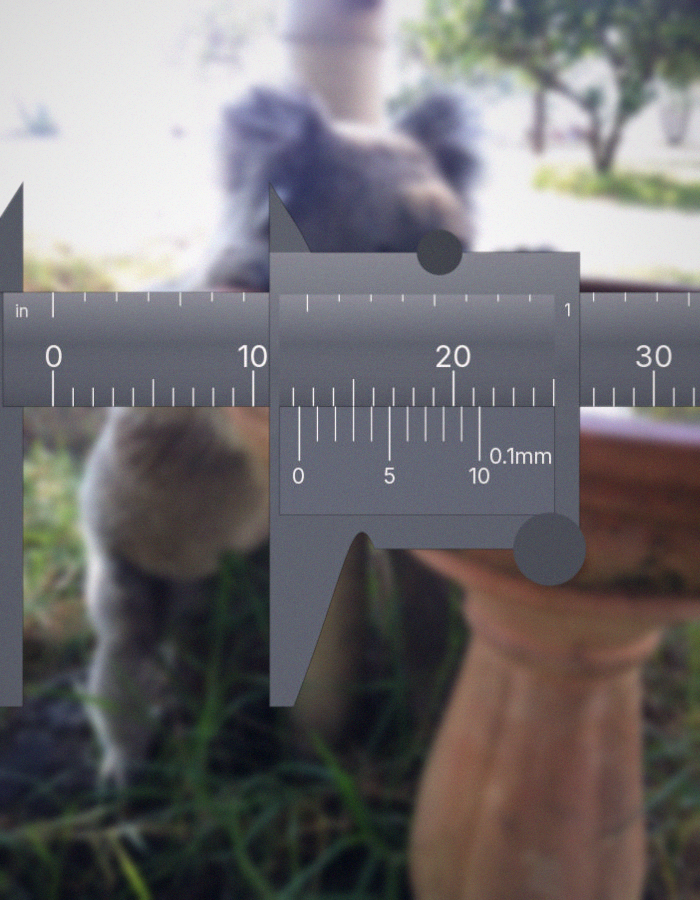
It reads 12.3 mm
